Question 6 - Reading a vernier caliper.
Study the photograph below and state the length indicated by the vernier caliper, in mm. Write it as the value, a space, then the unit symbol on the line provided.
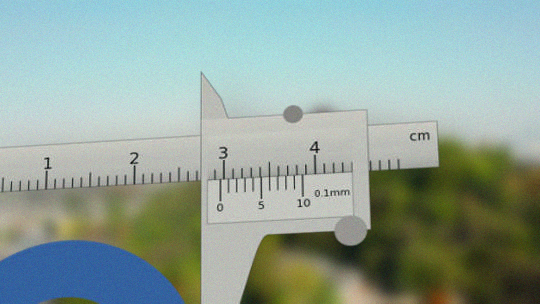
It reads 29.6 mm
